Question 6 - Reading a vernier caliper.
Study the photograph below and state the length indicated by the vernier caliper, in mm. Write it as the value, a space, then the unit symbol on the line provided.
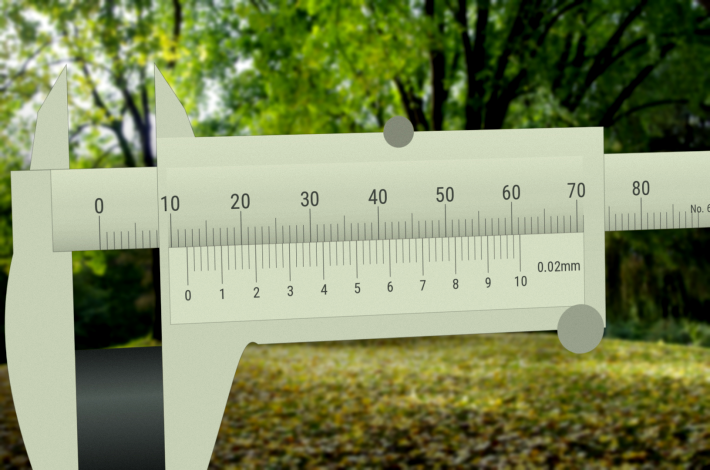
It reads 12.2 mm
